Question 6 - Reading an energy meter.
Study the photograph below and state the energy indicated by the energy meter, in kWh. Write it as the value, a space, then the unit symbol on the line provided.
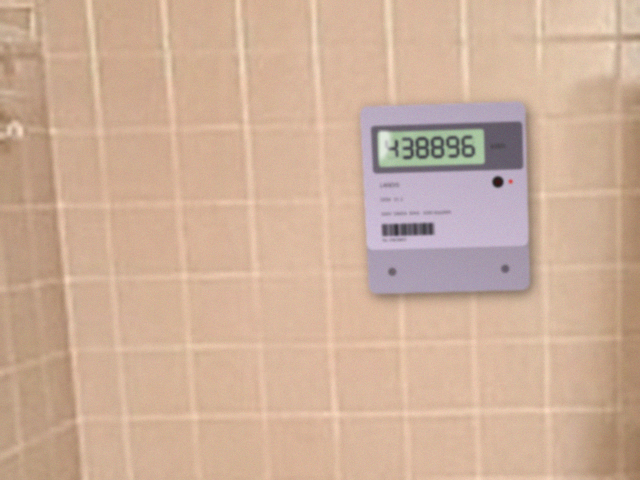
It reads 438896 kWh
